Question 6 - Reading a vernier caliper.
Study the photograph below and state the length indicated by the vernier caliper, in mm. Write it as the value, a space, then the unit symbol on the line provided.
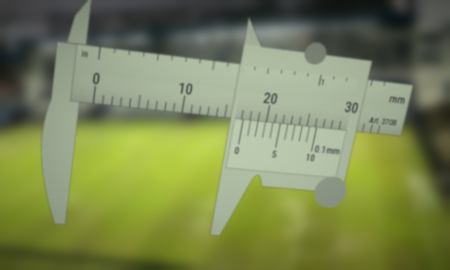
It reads 17.2 mm
